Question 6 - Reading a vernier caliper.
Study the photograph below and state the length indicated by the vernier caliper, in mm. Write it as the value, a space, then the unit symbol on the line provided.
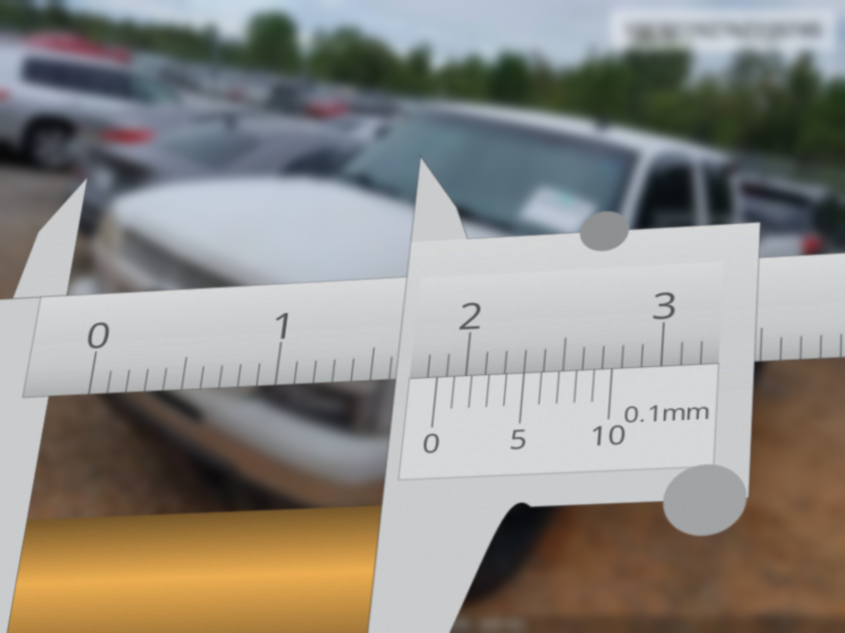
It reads 18.5 mm
